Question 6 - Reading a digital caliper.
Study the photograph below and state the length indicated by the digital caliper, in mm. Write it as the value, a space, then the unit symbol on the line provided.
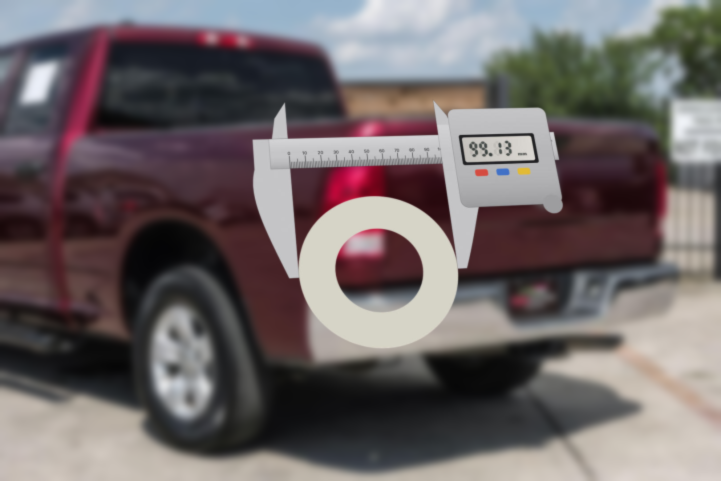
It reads 99.13 mm
